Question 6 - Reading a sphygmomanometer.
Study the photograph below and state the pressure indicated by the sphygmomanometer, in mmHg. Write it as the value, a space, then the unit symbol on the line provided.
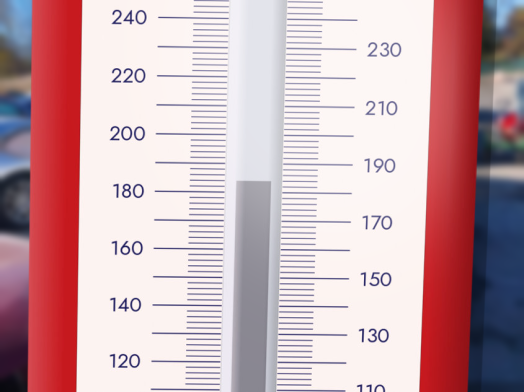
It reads 184 mmHg
